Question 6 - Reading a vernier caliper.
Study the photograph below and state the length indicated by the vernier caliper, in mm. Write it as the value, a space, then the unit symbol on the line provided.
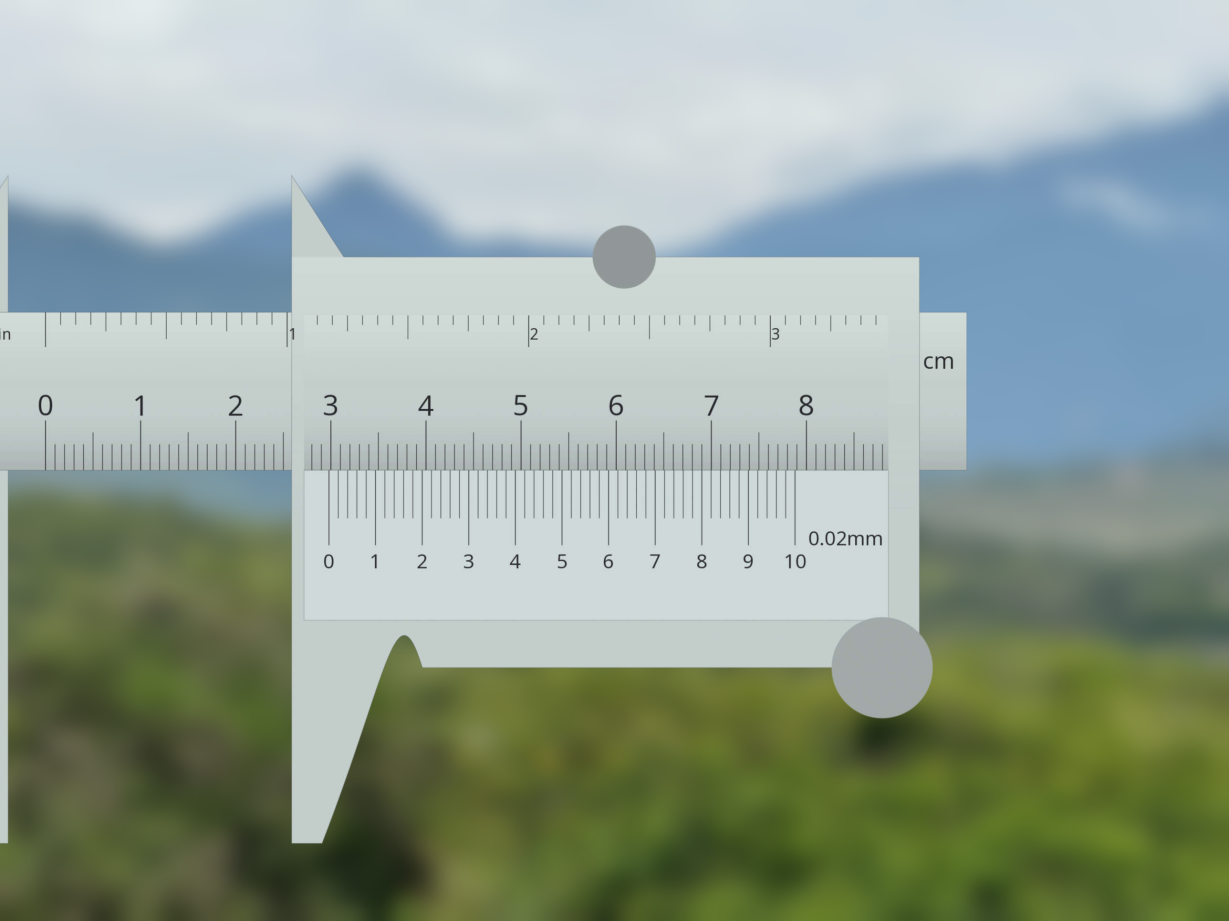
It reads 29.8 mm
